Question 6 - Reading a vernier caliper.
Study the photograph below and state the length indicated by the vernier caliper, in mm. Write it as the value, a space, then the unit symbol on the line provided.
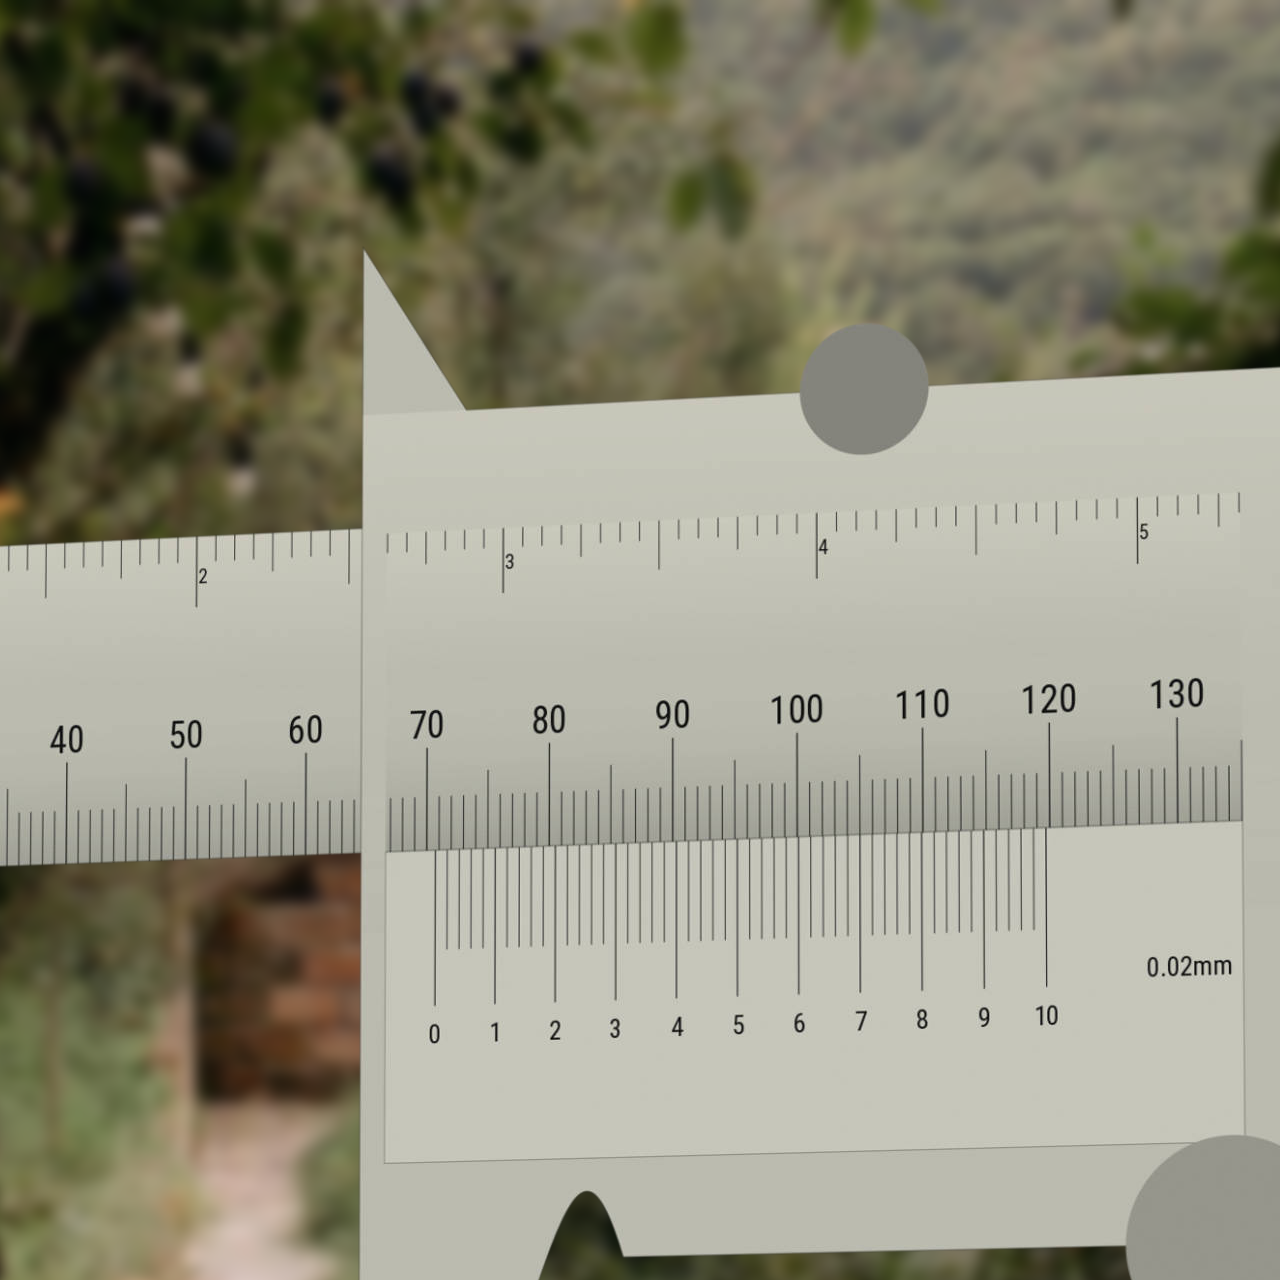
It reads 70.7 mm
